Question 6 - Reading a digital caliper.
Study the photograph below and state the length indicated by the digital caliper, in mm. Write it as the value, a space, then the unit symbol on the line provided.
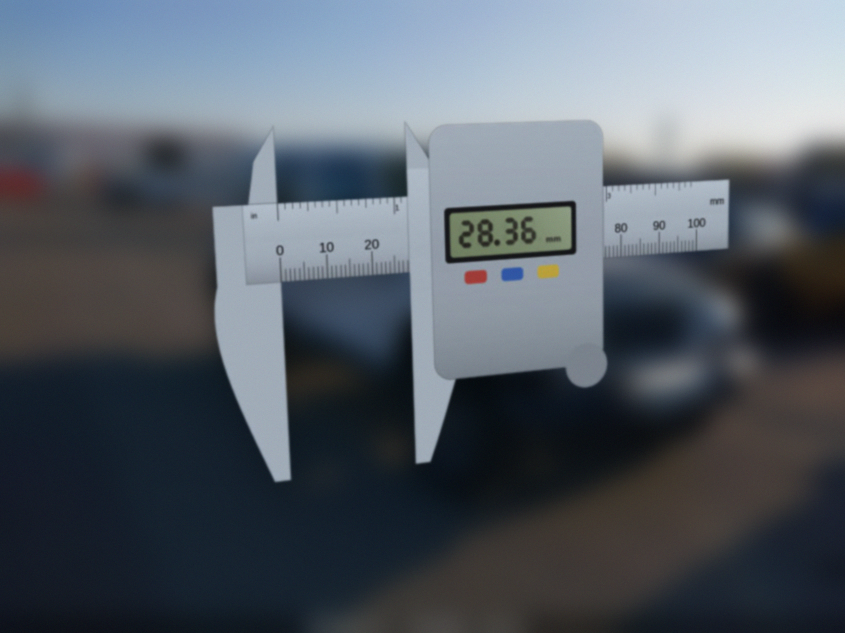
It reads 28.36 mm
